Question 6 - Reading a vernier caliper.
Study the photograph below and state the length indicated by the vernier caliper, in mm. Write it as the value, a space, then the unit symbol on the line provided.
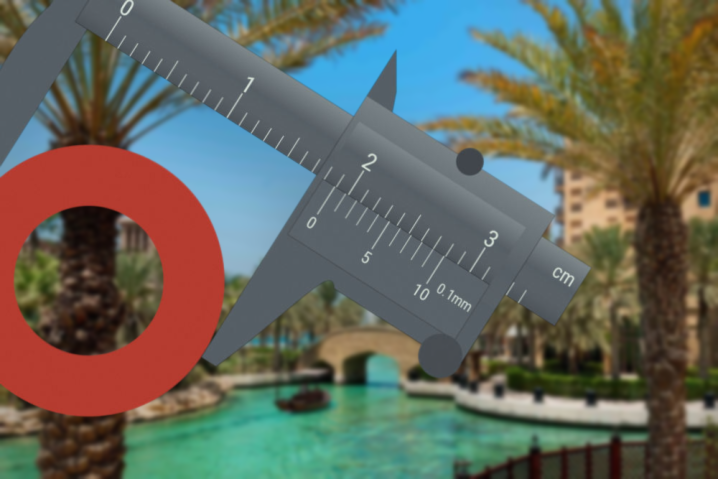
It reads 18.9 mm
